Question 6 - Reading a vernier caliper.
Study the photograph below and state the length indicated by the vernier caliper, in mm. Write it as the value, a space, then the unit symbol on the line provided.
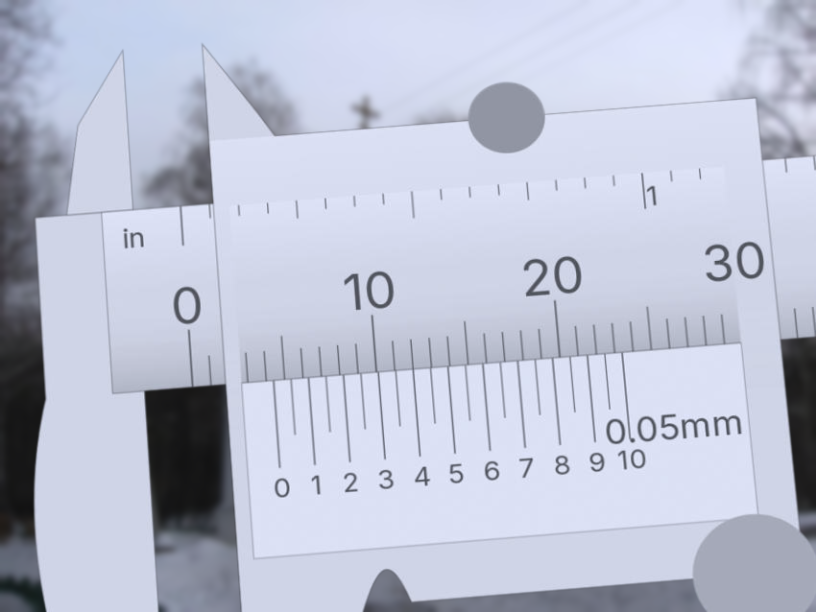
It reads 4.4 mm
